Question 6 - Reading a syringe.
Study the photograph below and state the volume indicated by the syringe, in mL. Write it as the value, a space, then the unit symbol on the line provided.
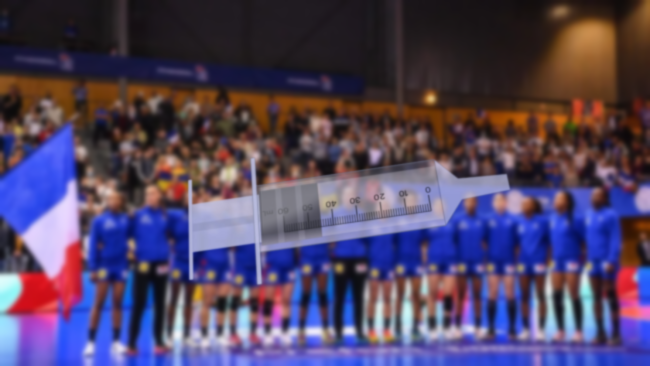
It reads 45 mL
